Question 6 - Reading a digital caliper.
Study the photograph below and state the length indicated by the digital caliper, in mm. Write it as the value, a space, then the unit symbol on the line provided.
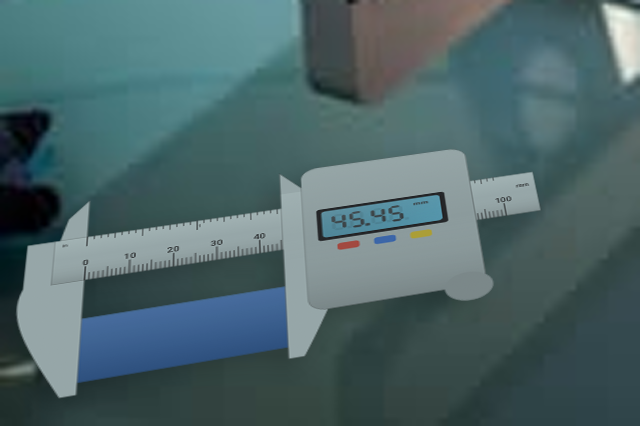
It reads 45.45 mm
